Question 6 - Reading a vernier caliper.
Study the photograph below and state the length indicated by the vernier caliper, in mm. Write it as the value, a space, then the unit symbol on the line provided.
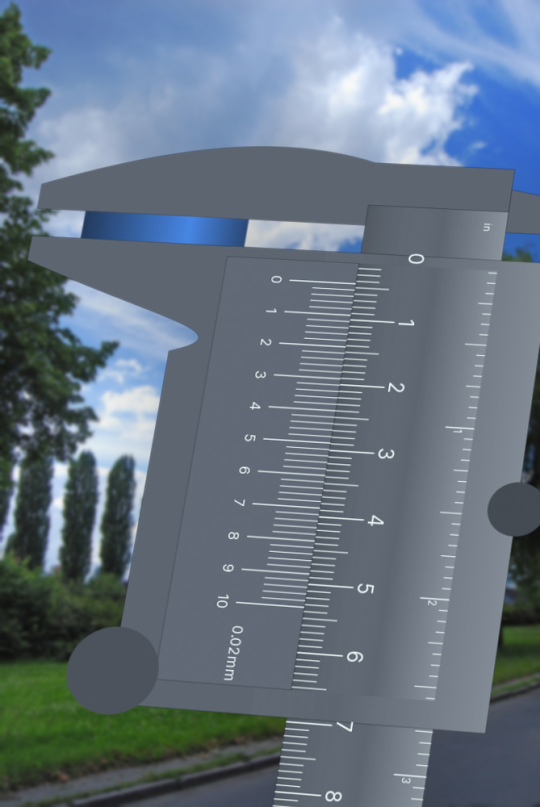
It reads 4.4 mm
